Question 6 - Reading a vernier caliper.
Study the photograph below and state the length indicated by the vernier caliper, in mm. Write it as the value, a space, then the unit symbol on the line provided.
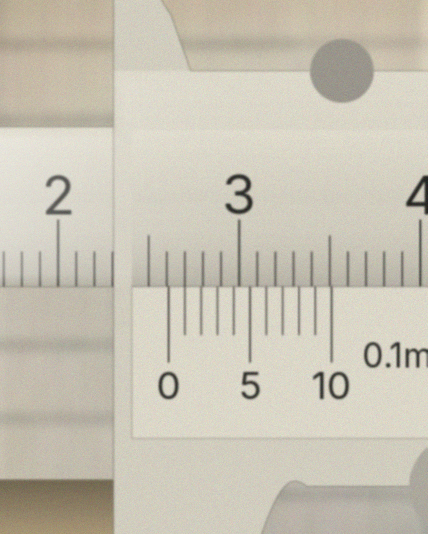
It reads 26.1 mm
